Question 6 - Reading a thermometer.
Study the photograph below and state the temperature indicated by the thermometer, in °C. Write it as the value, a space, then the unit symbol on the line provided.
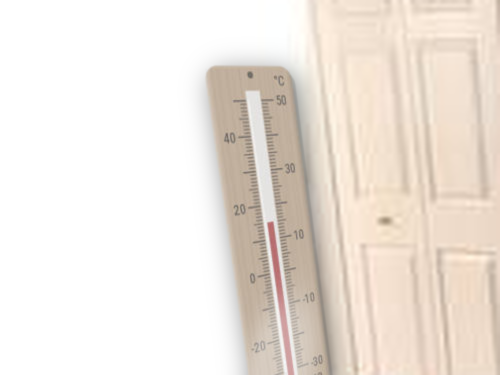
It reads 15 °C
